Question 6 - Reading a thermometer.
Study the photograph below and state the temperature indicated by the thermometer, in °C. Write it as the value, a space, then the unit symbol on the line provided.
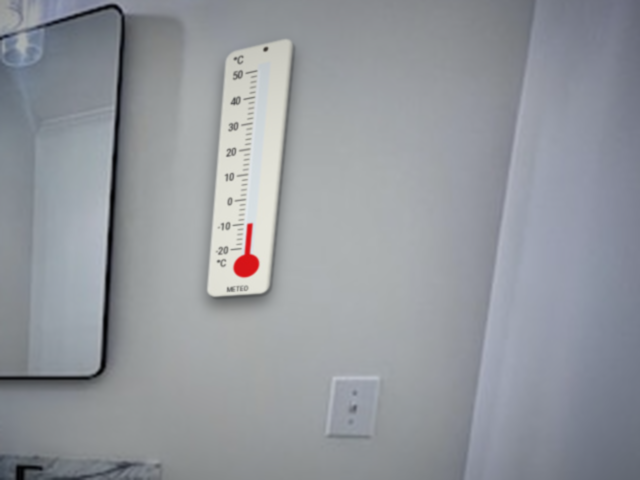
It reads -10 °C
